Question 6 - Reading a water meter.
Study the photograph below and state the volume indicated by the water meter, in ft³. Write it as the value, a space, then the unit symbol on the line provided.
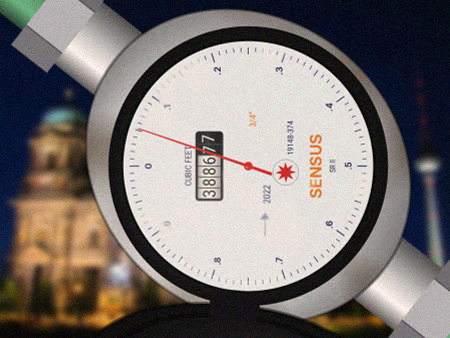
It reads 388677.05 ft³
